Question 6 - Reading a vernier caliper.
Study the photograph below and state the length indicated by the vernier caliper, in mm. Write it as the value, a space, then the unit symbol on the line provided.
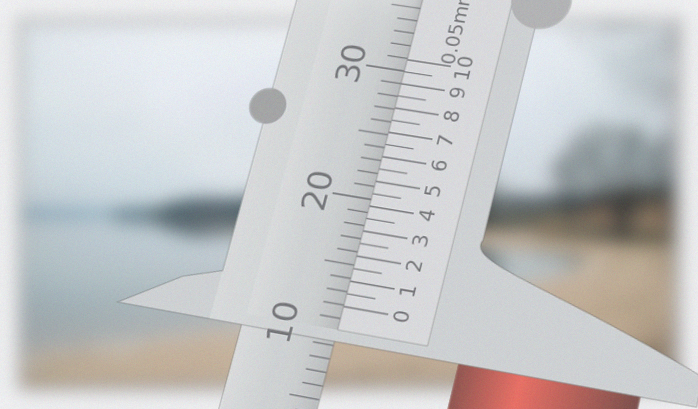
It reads 11.9 mm
